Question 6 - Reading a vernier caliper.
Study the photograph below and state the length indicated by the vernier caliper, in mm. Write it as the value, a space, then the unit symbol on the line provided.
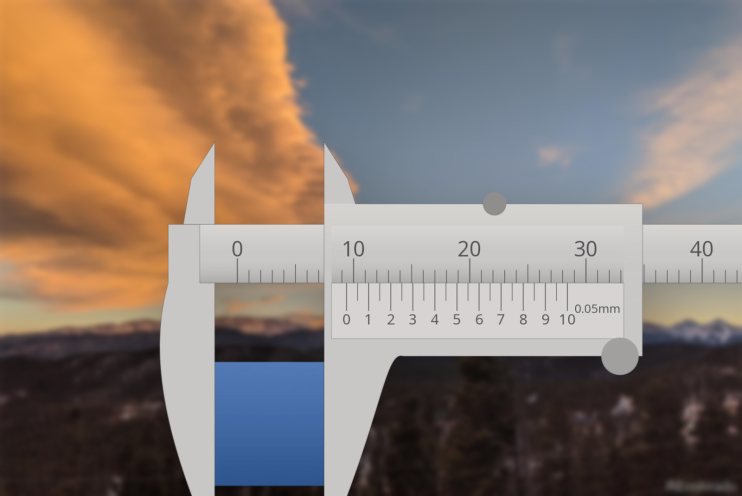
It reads 9.4 mm
